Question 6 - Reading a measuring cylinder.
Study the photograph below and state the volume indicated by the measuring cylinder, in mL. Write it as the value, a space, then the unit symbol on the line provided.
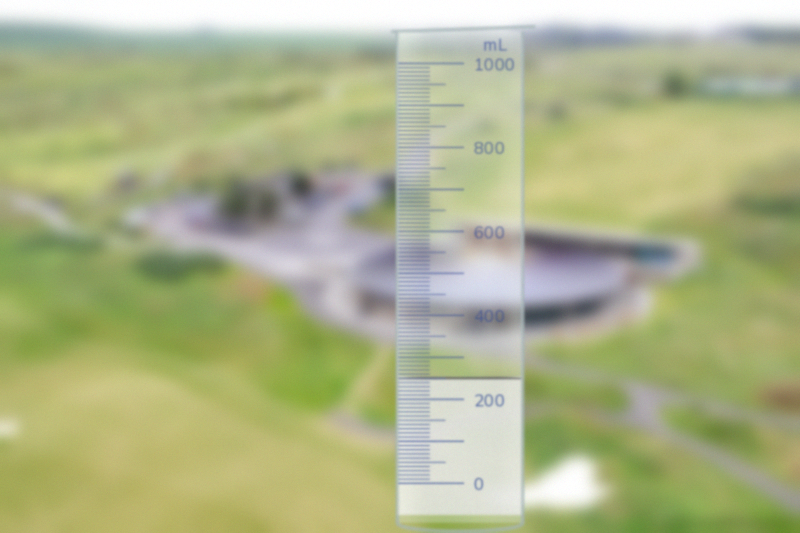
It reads 250 mL
